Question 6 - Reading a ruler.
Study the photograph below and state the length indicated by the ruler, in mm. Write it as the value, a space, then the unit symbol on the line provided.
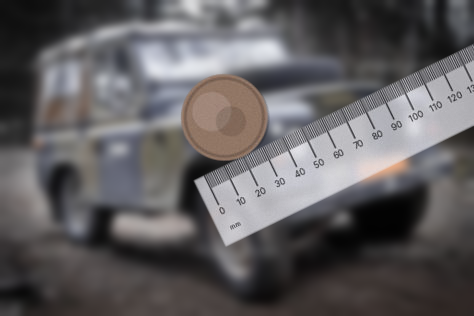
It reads 40 mm
